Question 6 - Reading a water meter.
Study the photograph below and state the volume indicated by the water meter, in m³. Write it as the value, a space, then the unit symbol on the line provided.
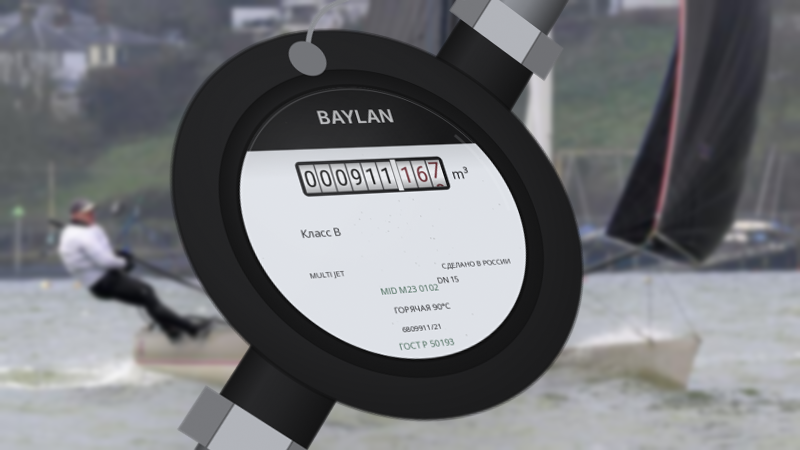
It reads 911.167 m³
